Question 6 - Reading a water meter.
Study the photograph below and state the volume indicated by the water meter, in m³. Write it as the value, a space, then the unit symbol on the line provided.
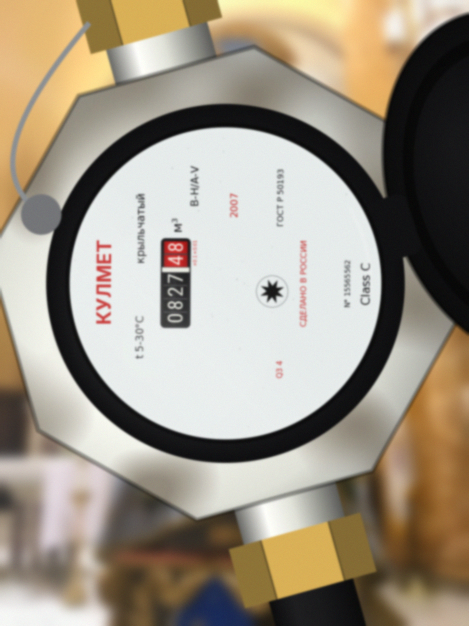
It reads 827.48 m³
